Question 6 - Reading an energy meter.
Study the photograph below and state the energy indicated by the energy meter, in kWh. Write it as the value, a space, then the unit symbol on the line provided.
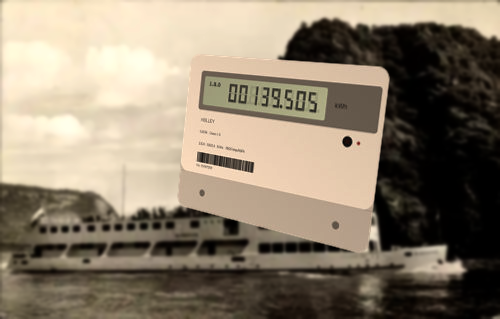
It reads 139.505 kWh
